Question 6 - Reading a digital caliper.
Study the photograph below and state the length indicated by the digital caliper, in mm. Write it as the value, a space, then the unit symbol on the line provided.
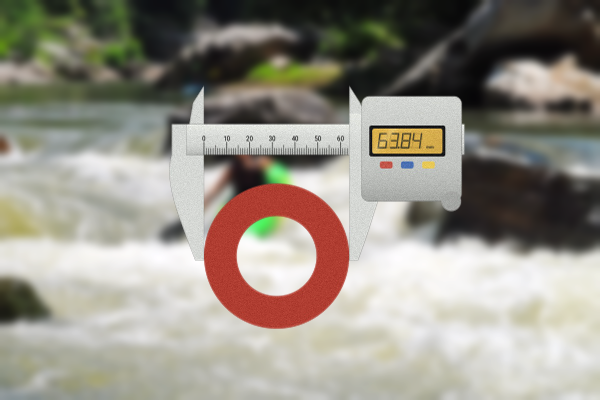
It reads 63.84 mm
